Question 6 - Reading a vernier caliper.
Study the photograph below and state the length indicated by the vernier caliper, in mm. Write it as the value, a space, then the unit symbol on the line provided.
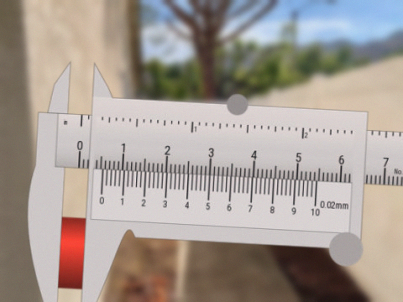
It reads 5.5 mm
